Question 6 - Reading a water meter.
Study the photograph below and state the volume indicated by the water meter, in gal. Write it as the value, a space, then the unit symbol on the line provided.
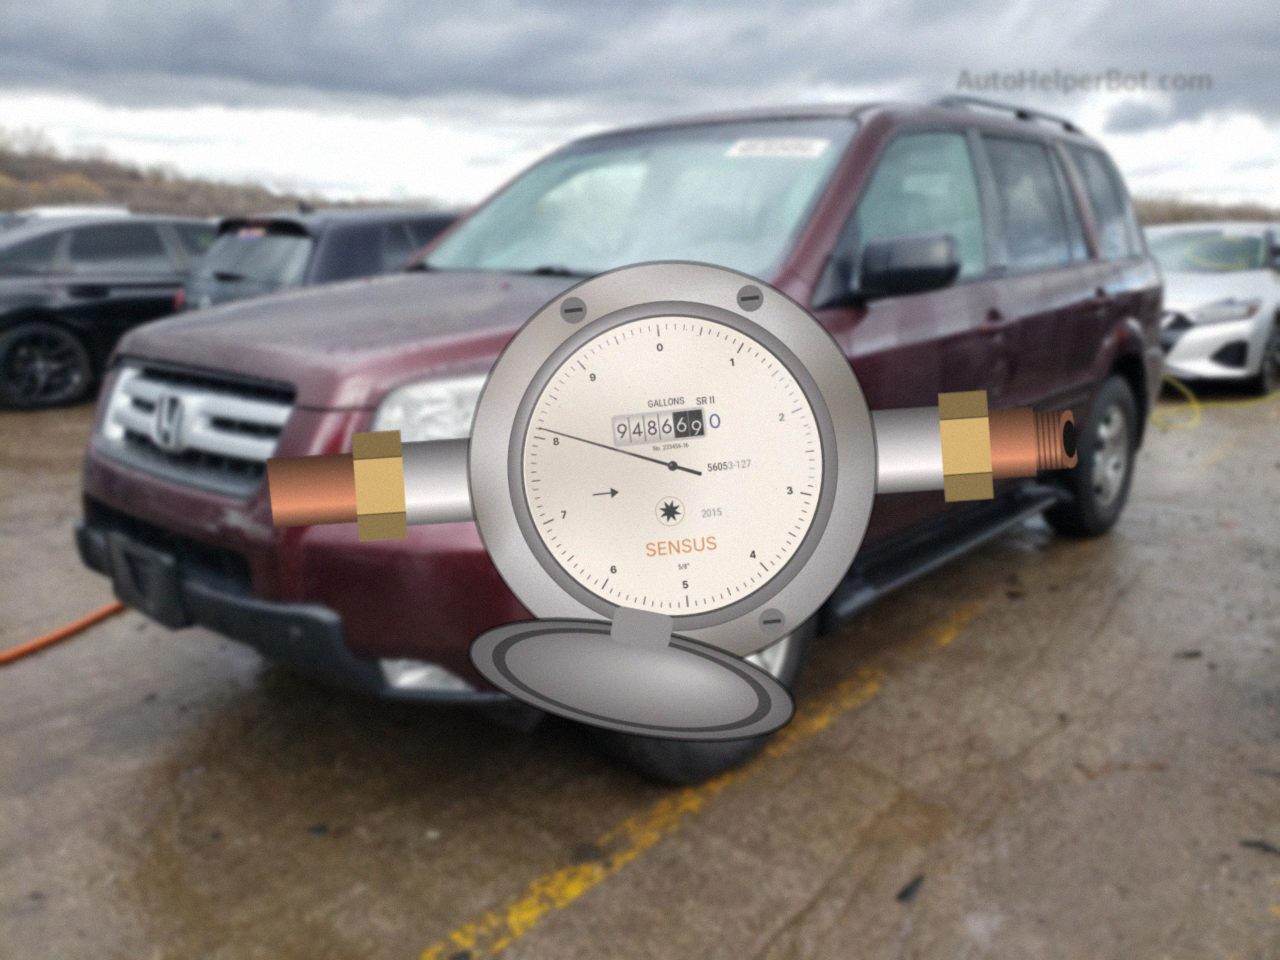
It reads 9486688.1 gal
